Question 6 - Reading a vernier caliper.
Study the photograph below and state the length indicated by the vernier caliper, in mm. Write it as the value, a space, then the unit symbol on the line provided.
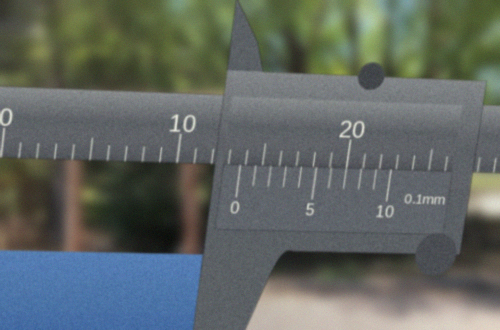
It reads 13.7 mm
